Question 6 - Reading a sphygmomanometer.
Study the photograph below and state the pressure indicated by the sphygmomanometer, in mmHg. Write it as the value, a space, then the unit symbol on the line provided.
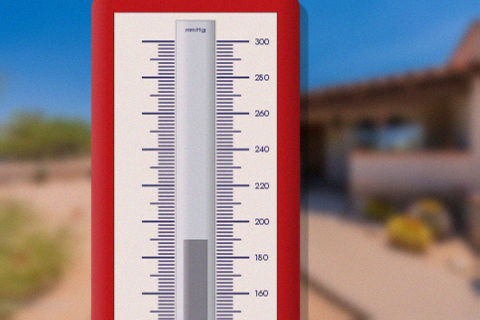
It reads 190 mmHg
